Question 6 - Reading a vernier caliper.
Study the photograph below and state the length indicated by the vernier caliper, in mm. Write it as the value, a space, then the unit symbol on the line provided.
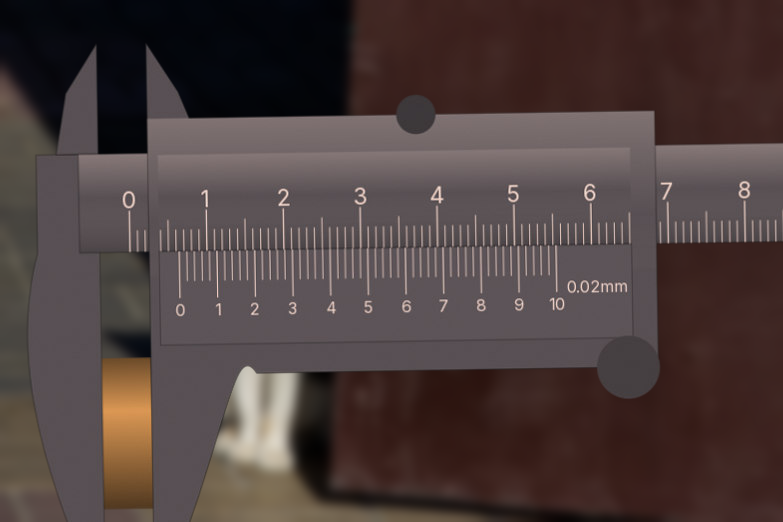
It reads 6.4 mm
